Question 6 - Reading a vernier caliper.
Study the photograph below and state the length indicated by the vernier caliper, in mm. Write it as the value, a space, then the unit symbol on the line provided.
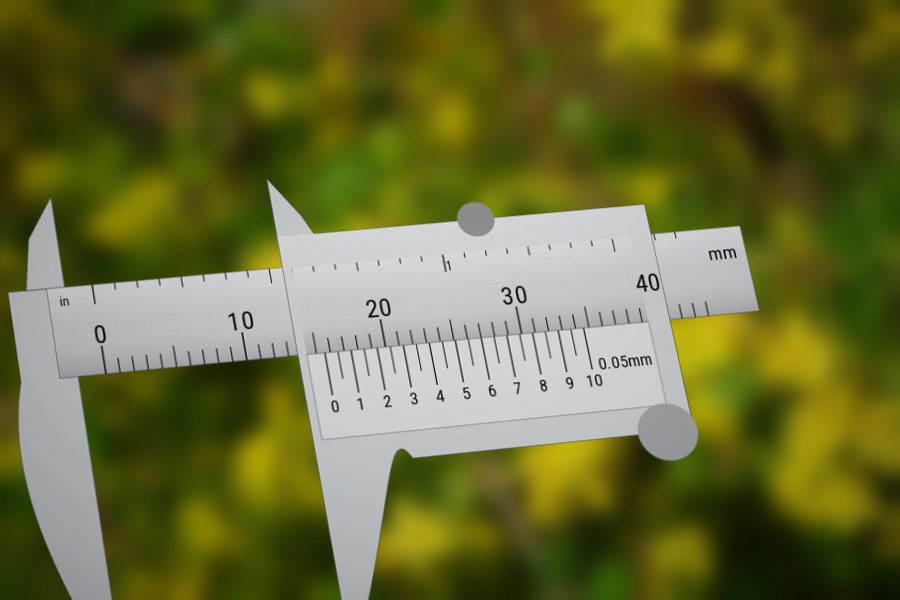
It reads 15.6 mm
